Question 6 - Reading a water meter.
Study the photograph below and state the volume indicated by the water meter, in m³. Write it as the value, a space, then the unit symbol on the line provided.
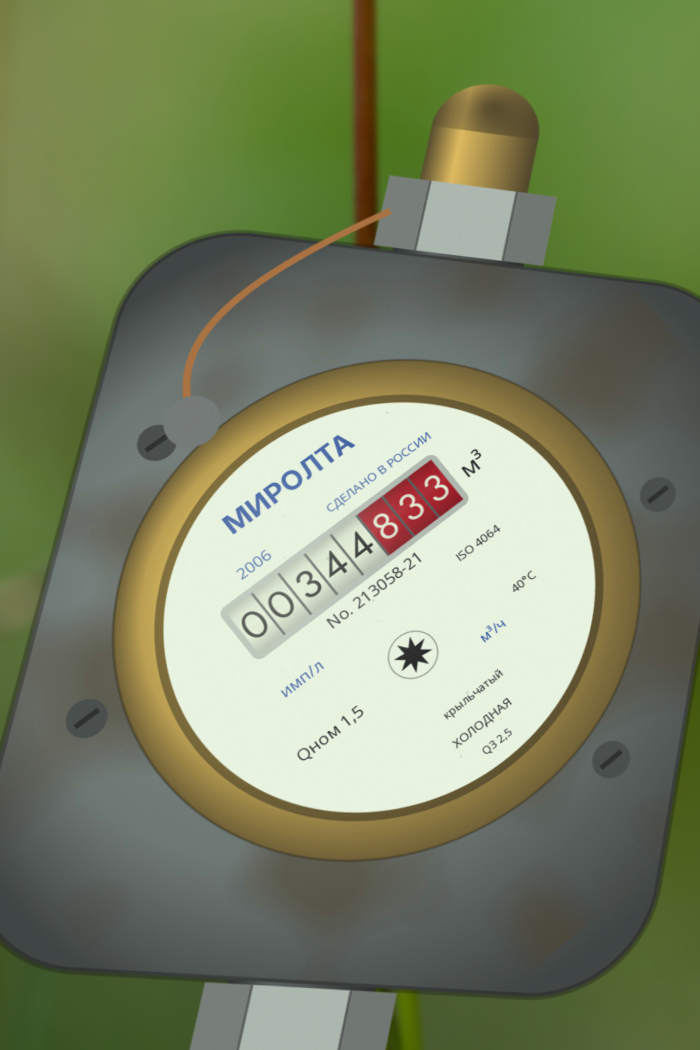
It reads 344.833 m³
